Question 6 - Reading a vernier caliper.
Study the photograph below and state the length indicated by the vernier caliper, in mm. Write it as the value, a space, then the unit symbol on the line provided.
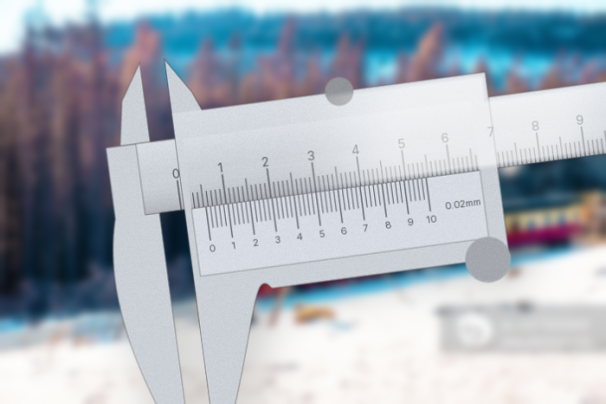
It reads 5.5 mm
